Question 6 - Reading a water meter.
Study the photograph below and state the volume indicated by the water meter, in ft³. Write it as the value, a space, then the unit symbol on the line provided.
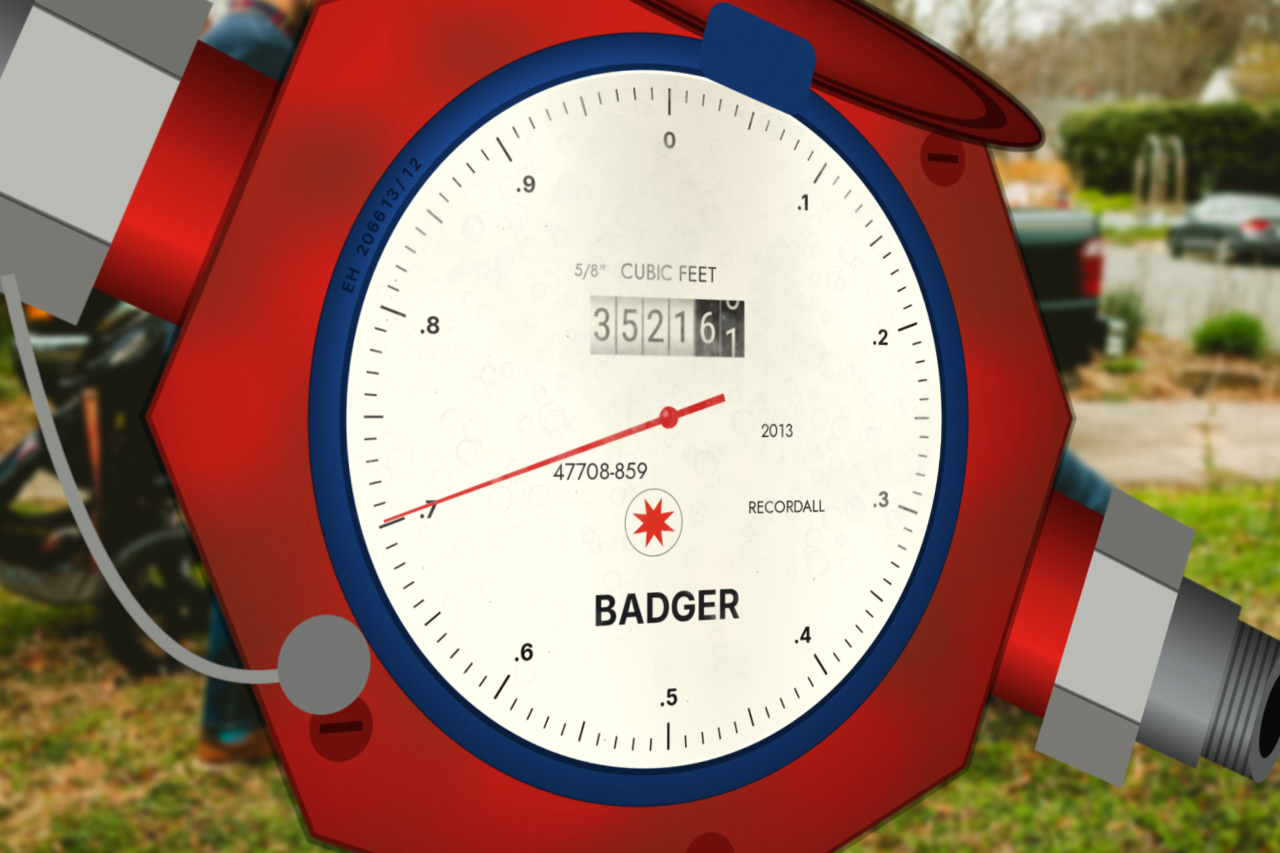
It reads 352160.70 ft³
